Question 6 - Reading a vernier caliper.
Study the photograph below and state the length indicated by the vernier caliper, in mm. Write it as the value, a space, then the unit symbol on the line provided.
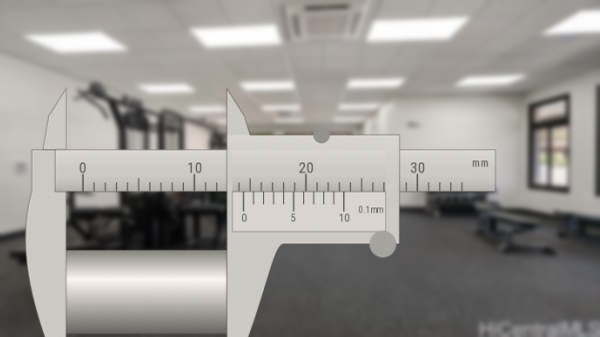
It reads 14.4 mm
